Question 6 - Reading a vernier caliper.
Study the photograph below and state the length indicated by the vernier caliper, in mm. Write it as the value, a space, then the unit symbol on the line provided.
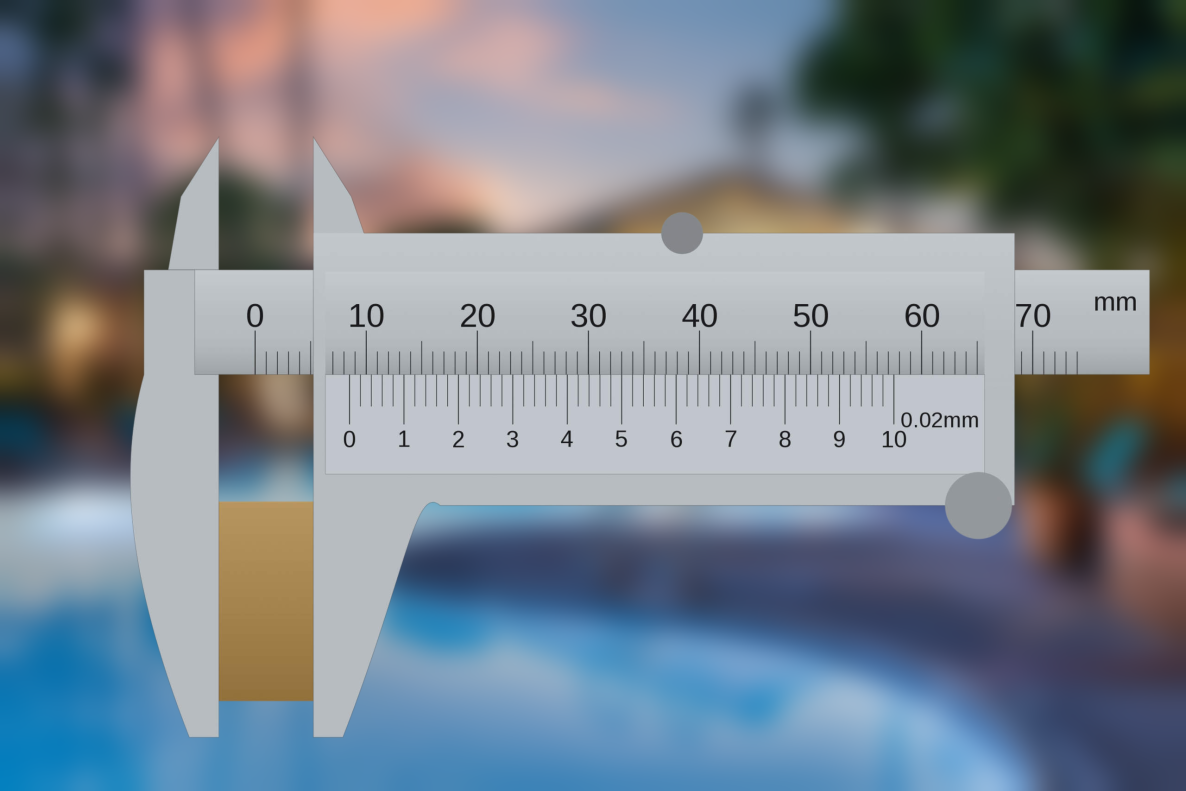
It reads 8.5 mm
